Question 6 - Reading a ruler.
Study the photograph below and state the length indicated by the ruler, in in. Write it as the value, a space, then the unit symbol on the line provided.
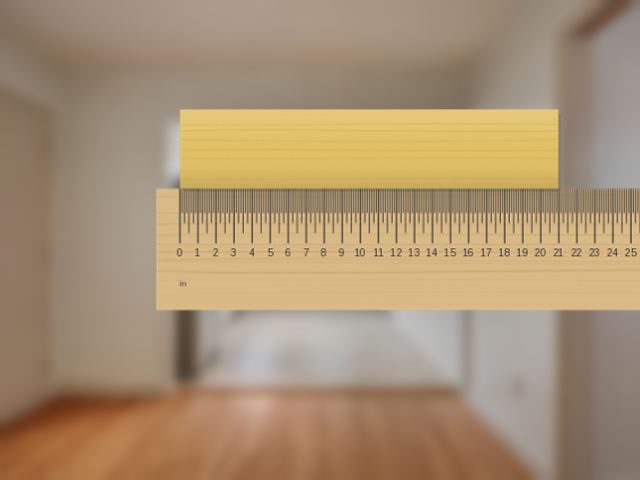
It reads 21 in
